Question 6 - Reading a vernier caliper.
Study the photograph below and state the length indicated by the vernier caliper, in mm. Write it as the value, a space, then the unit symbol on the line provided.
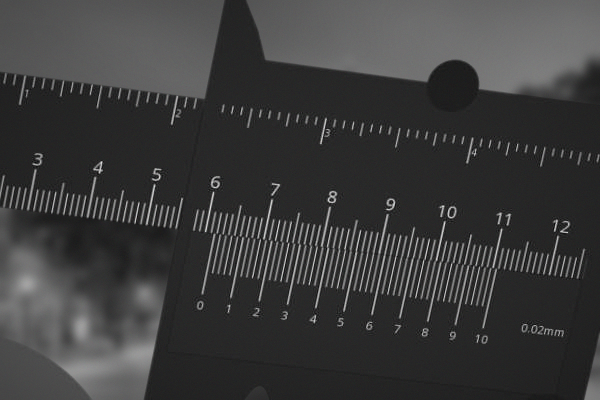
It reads 61.6 mm
